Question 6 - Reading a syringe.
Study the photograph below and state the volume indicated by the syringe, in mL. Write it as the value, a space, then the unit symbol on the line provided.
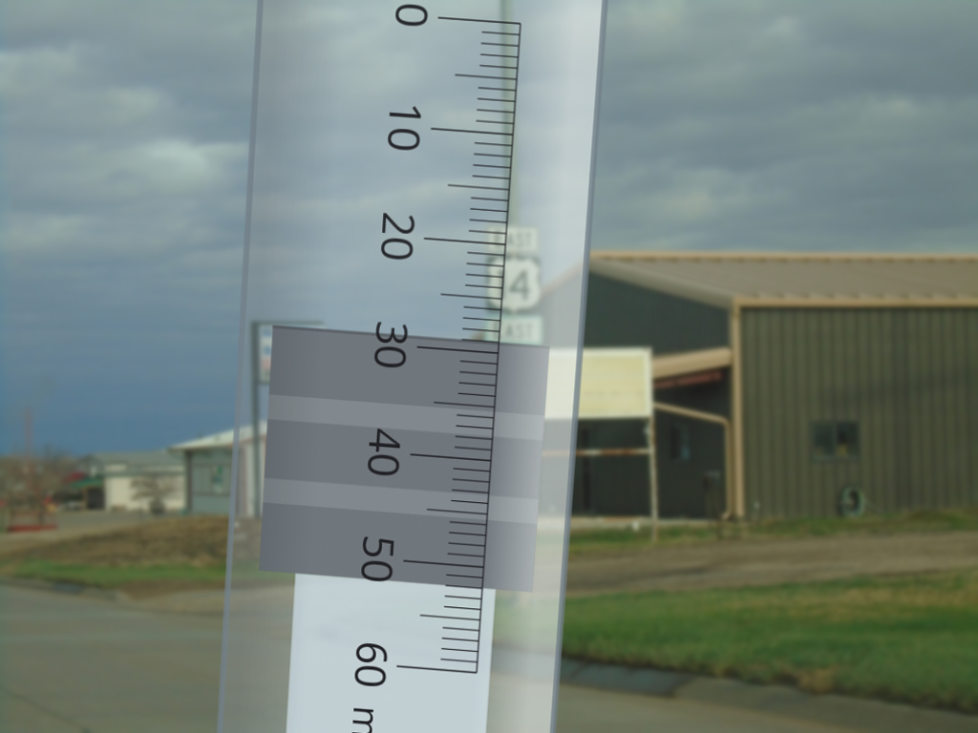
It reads 29 mL
